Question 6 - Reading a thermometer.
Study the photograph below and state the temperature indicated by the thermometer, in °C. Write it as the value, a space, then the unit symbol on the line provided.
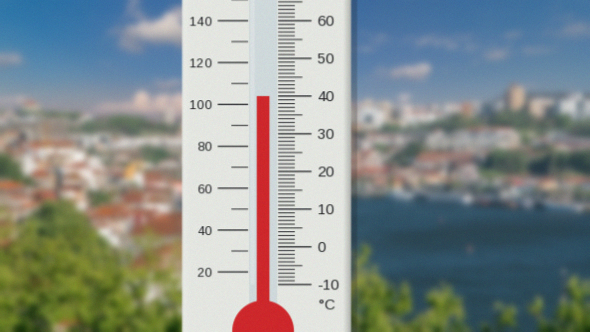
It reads 40 °C
